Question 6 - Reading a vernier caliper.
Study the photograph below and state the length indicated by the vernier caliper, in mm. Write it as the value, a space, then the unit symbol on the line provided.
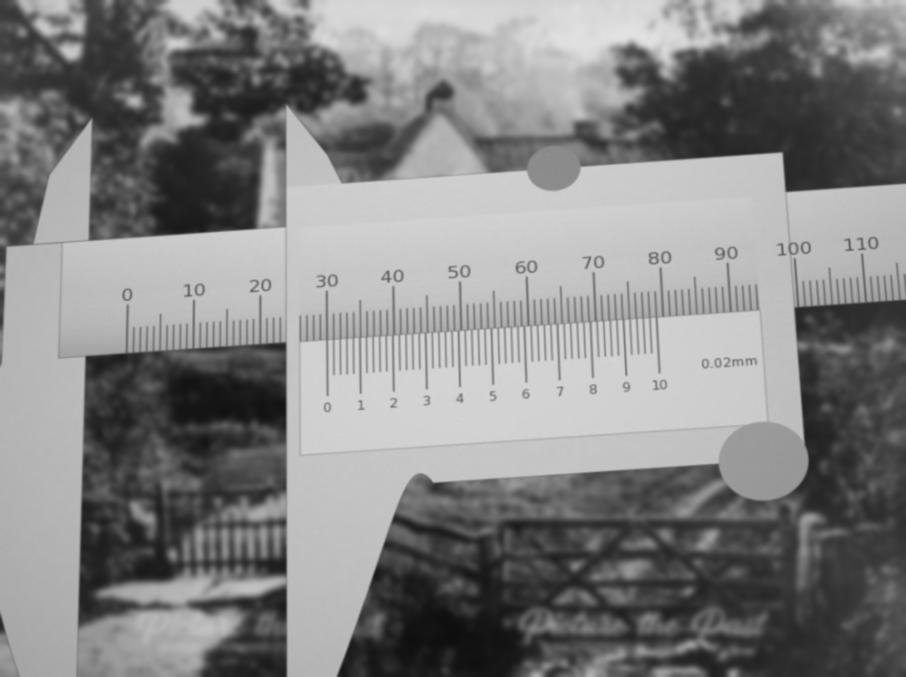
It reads 30.0 mm
